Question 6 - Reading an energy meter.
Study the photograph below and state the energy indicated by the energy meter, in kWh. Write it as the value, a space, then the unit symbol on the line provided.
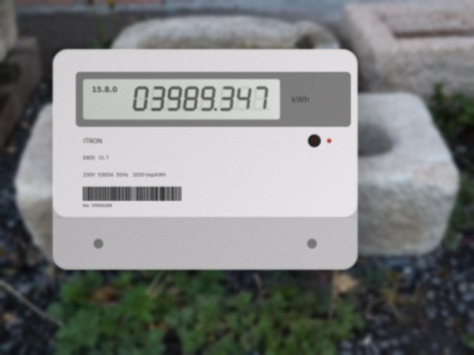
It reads 3989.347 kWh
